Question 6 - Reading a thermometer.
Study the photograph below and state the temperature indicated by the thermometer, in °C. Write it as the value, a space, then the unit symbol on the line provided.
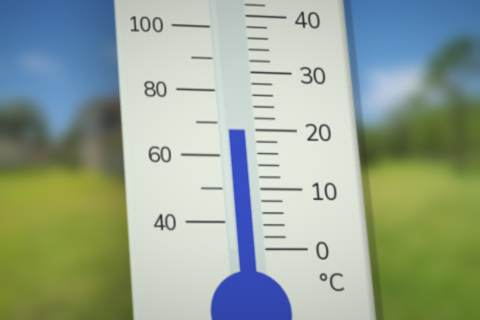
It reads 20 °C
